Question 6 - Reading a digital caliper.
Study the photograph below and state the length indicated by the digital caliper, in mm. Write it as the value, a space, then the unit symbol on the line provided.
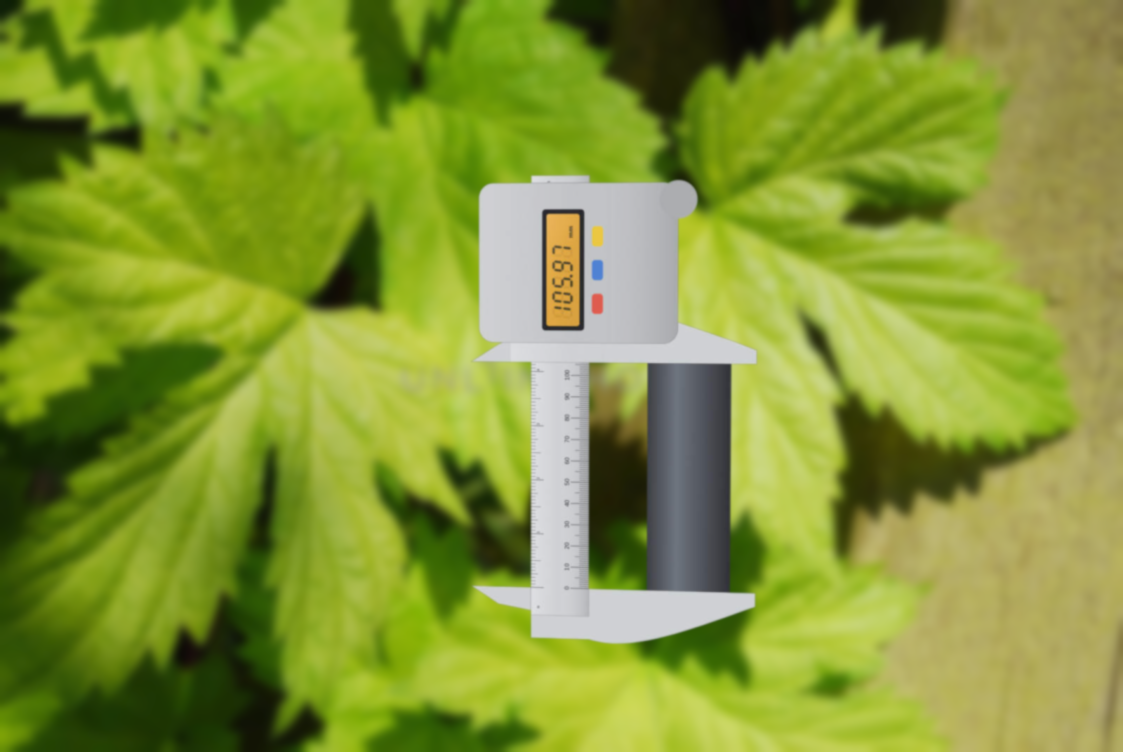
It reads 105.97 mm
